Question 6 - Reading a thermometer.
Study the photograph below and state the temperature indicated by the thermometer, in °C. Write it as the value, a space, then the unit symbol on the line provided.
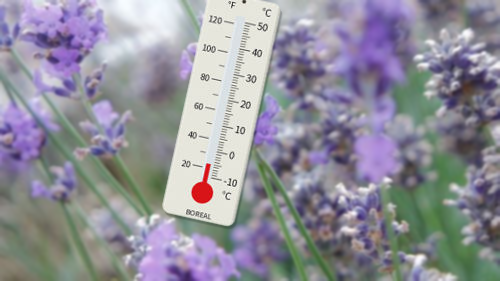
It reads -5 °C
